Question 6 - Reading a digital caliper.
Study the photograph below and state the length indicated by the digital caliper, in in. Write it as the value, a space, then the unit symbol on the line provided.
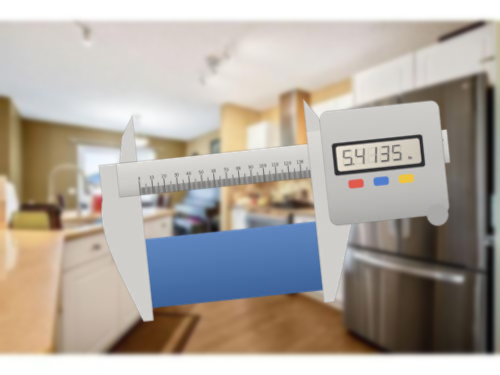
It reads 5.4135 in
